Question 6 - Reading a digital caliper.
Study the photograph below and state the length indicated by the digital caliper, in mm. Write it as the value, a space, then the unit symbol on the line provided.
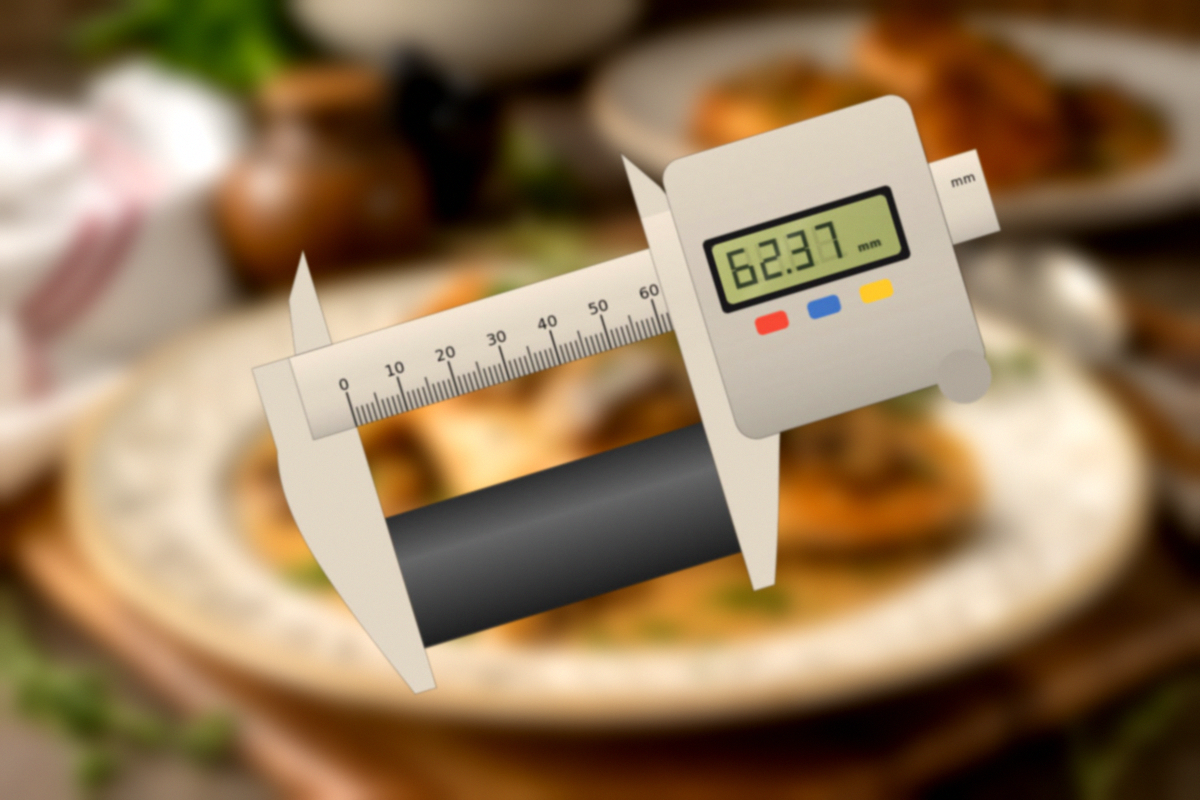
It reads 62.37 mm
